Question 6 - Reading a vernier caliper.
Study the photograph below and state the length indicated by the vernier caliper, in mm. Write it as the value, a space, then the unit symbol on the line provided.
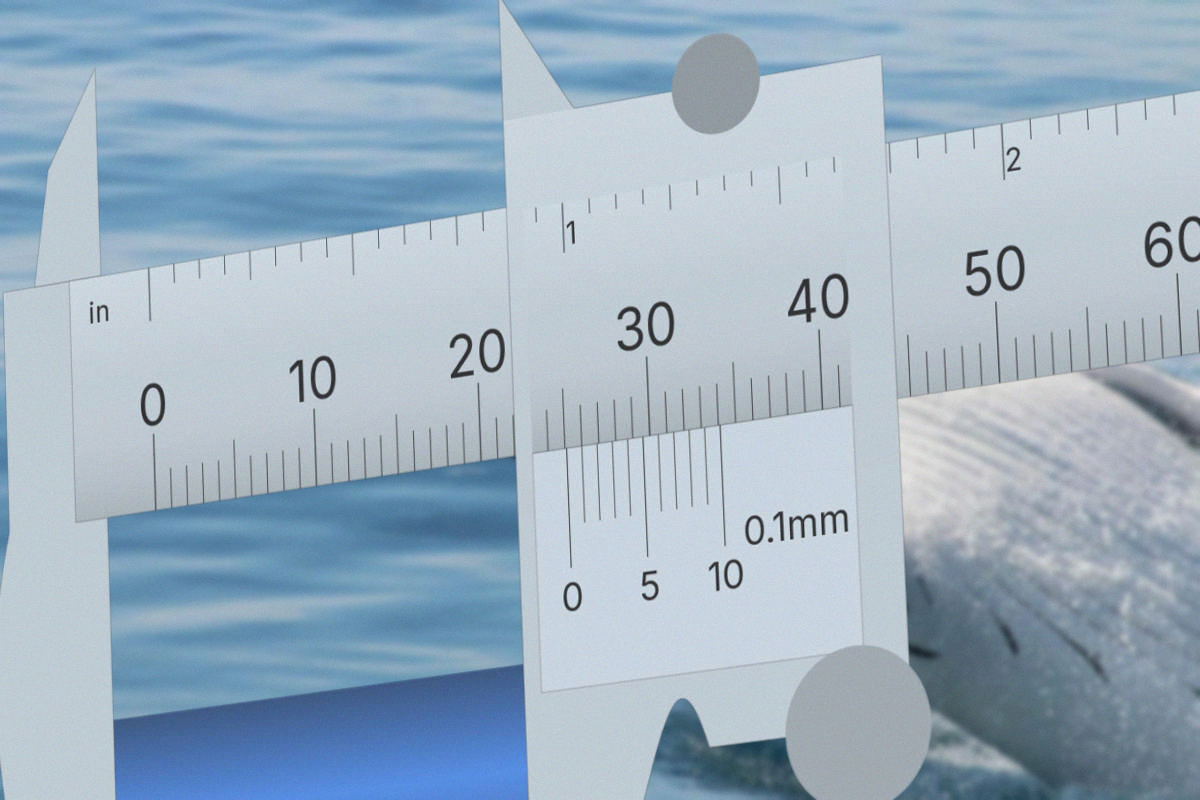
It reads 25.1 mm
